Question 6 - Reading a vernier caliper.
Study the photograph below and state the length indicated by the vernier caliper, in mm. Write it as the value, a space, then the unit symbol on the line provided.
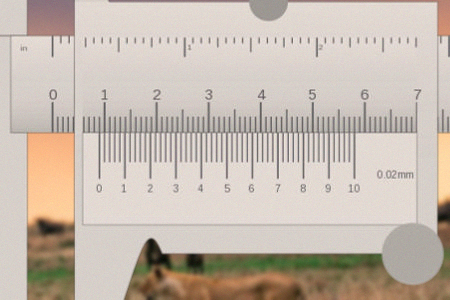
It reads 9.0 mm
